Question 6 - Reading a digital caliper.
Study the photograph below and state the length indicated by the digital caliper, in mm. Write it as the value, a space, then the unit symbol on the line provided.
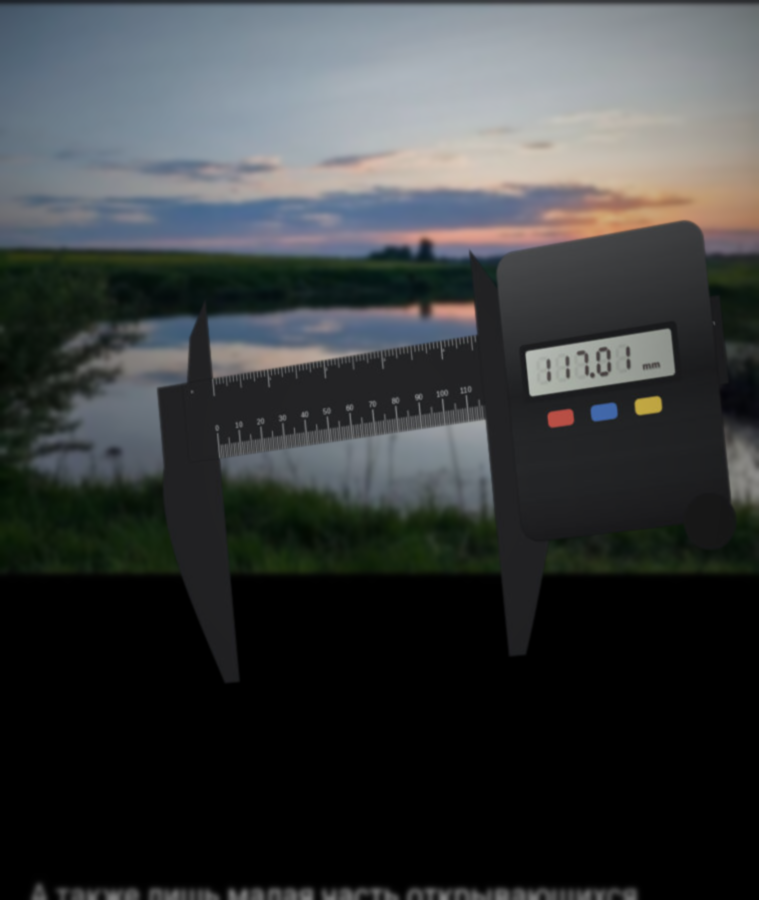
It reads 117.01 mm
